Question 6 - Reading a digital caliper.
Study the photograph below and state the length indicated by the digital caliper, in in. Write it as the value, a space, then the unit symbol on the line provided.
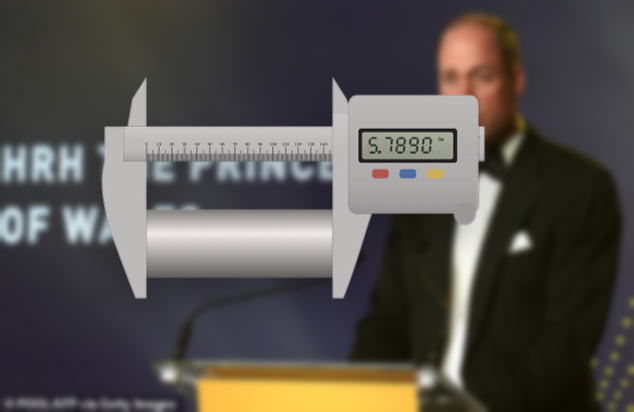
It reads 5.7890 in
